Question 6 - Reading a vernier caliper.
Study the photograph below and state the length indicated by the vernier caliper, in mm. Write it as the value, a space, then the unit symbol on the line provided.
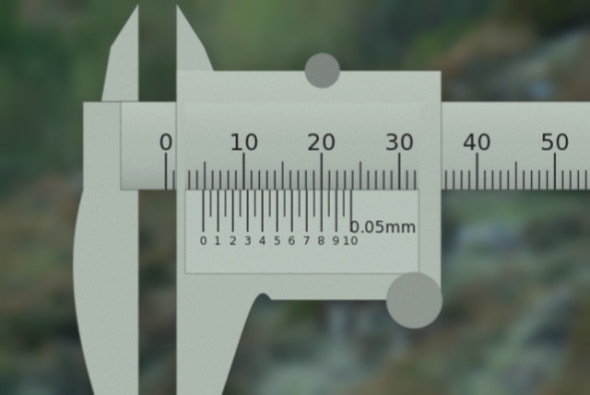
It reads 4.8 mm
